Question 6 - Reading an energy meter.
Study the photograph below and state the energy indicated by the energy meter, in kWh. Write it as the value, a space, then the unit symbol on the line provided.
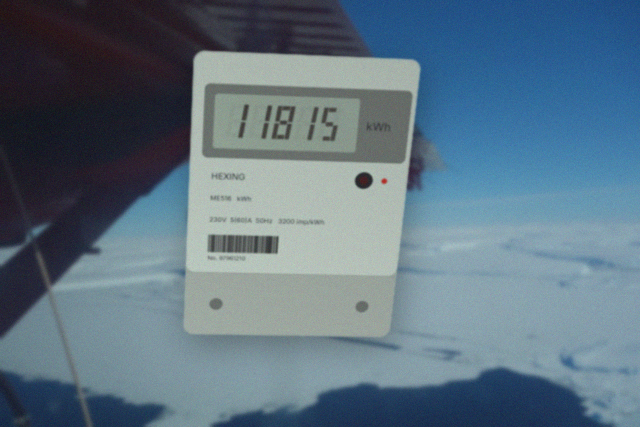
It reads 11815 kWh
